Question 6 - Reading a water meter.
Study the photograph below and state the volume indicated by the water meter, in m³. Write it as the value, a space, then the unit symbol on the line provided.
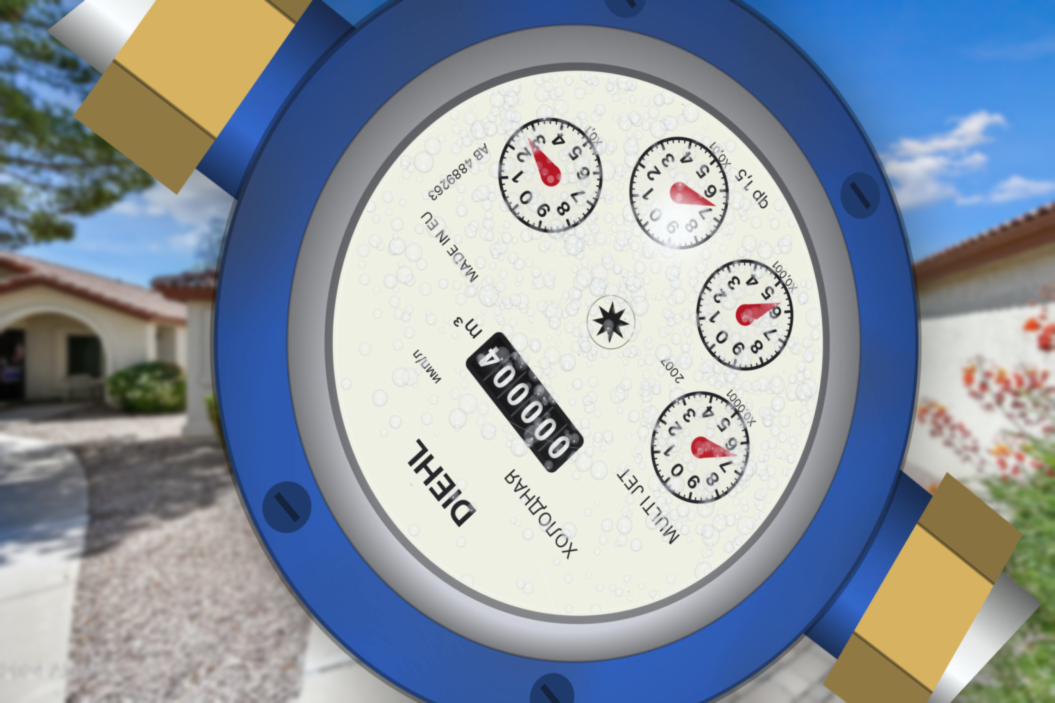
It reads 4.2656 m³
